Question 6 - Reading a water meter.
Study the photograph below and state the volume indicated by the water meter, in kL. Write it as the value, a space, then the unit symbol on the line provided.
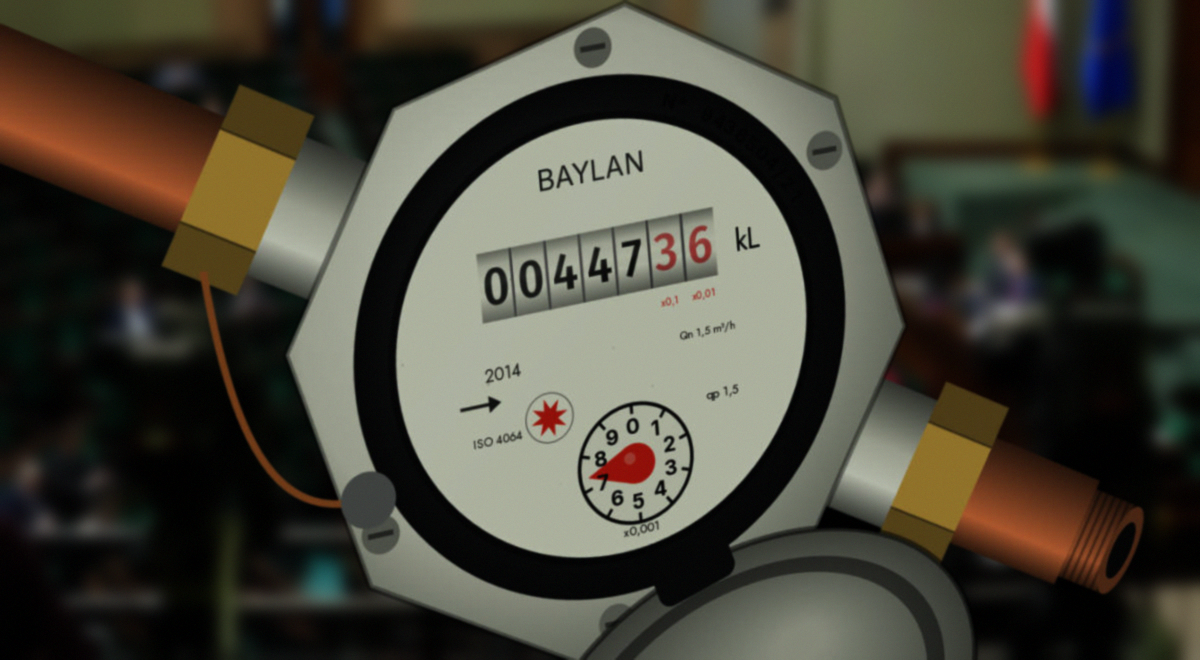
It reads 447.367 kL
